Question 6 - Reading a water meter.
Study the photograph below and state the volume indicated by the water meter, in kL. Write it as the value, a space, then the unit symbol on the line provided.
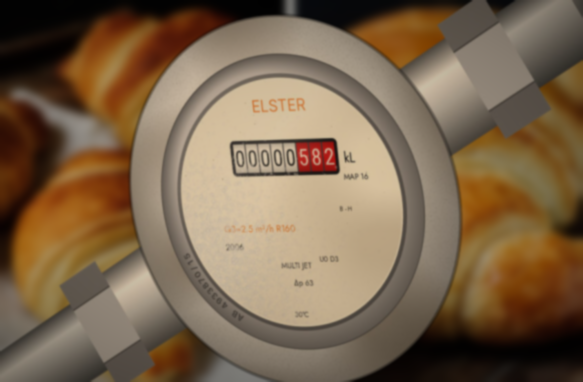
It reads 0.582 kL
